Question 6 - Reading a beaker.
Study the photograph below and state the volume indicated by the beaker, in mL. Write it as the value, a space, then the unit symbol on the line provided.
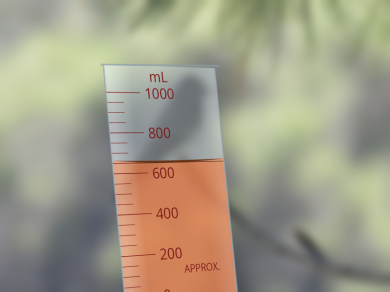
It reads 650 mL
